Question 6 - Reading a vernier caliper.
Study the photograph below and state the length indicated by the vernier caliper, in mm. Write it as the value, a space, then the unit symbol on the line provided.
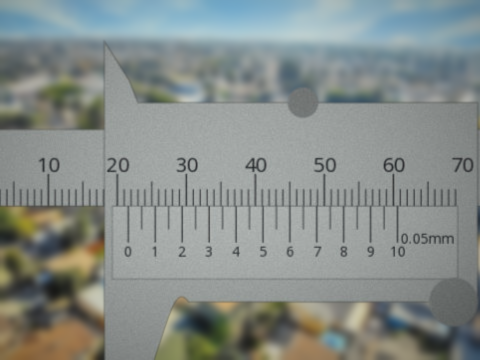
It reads 21.6 mm
